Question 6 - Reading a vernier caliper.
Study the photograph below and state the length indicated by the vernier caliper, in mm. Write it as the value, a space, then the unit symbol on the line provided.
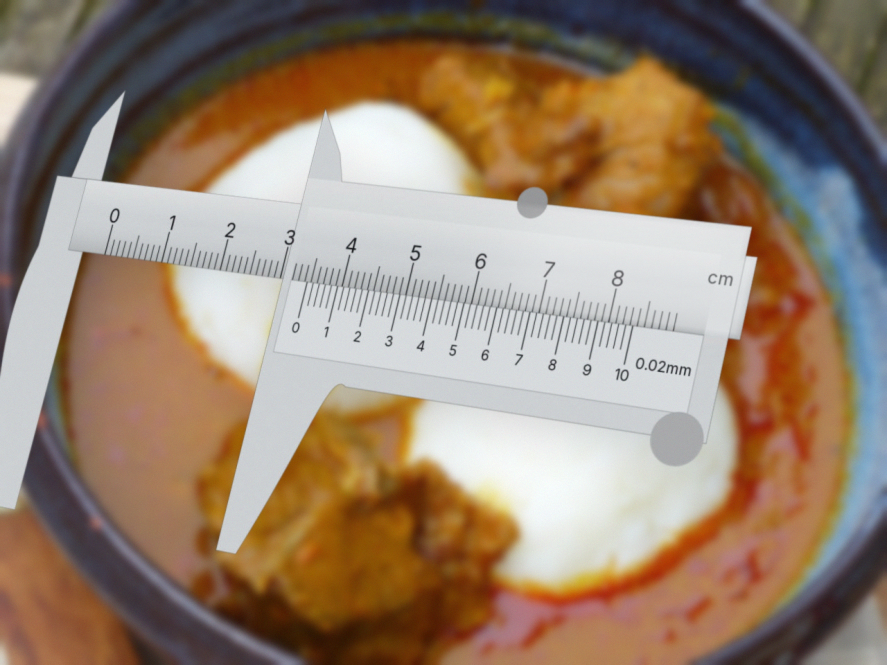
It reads 34.4 mm
